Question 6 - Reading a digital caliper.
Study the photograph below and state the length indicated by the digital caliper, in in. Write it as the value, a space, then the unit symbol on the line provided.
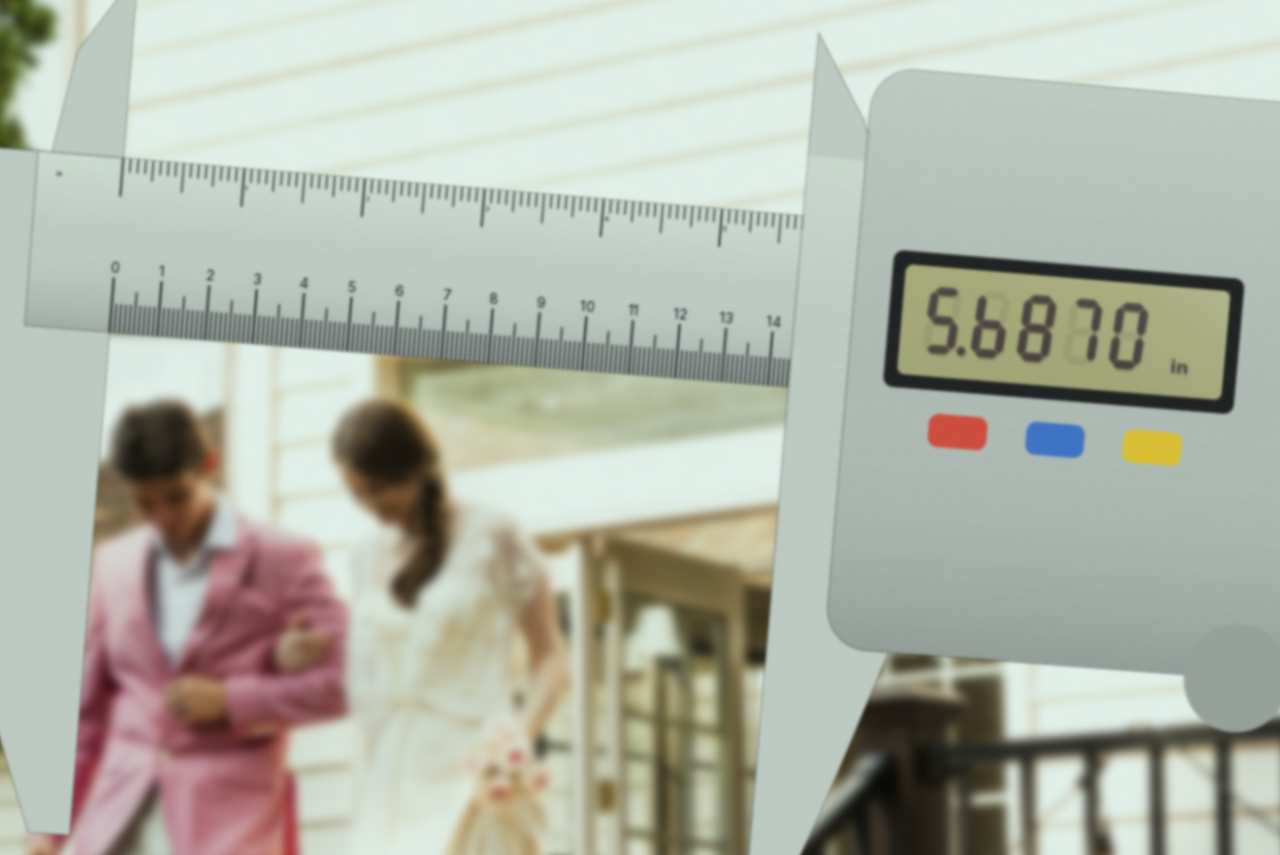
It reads 5.6870 in
